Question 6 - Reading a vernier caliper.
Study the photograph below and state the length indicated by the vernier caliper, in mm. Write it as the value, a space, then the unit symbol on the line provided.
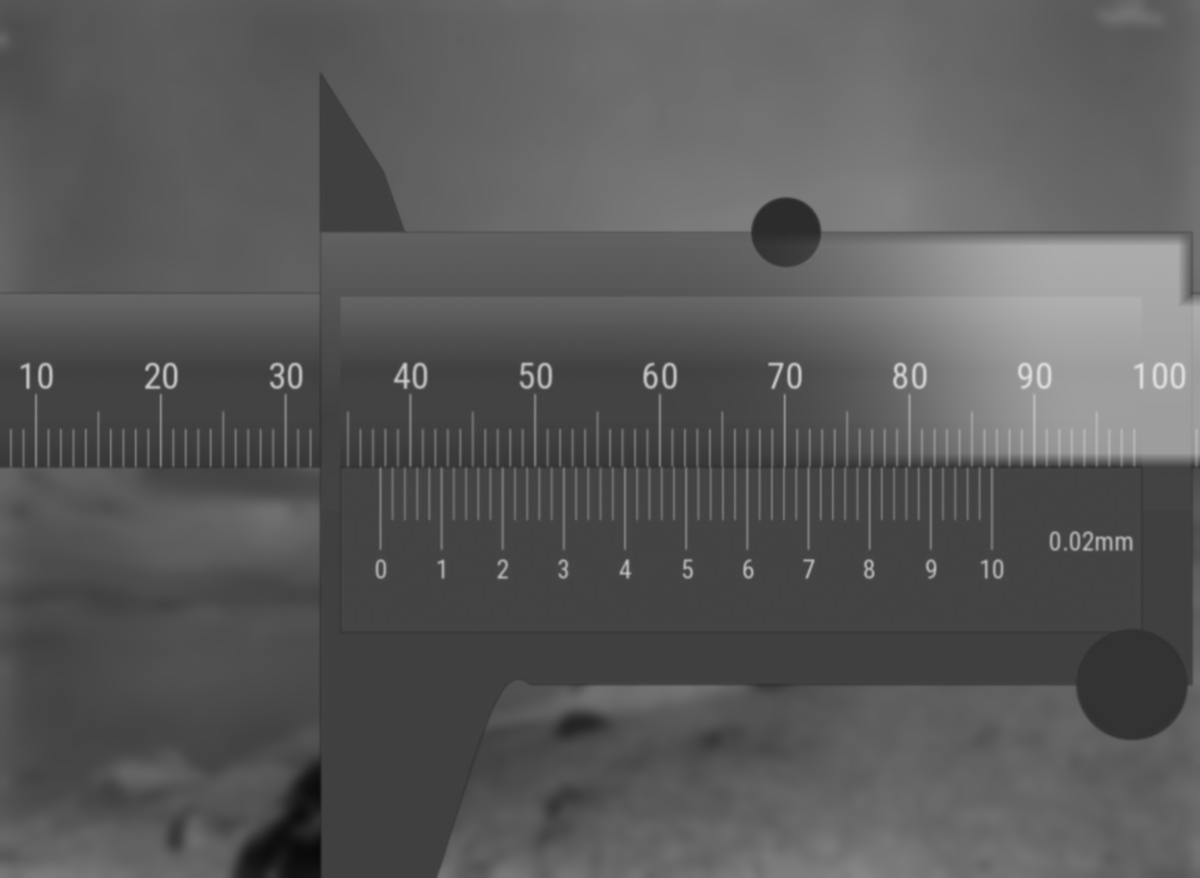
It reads 37.6 mm
